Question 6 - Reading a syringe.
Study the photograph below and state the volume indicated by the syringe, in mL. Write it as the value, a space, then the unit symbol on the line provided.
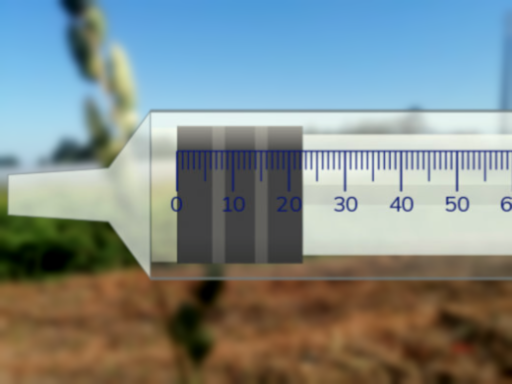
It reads 0 mL
